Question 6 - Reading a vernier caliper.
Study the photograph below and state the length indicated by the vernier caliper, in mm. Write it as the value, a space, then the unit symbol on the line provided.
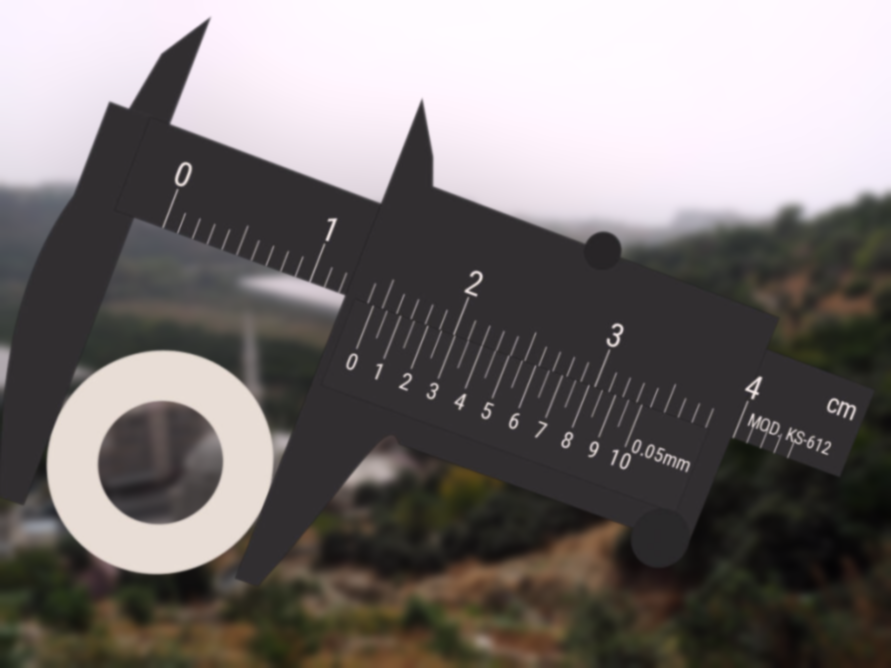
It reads 14.4 mm
